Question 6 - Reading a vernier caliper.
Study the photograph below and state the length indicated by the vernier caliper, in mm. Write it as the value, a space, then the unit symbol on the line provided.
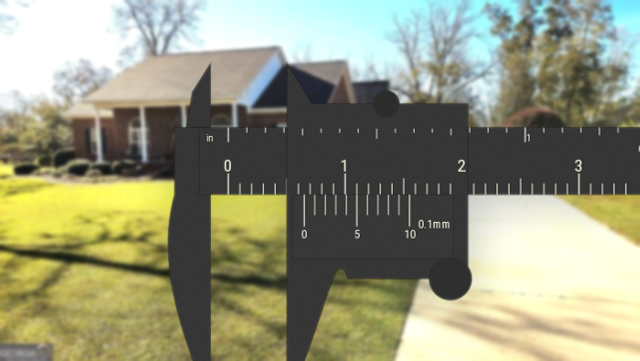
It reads 6.5 mm
